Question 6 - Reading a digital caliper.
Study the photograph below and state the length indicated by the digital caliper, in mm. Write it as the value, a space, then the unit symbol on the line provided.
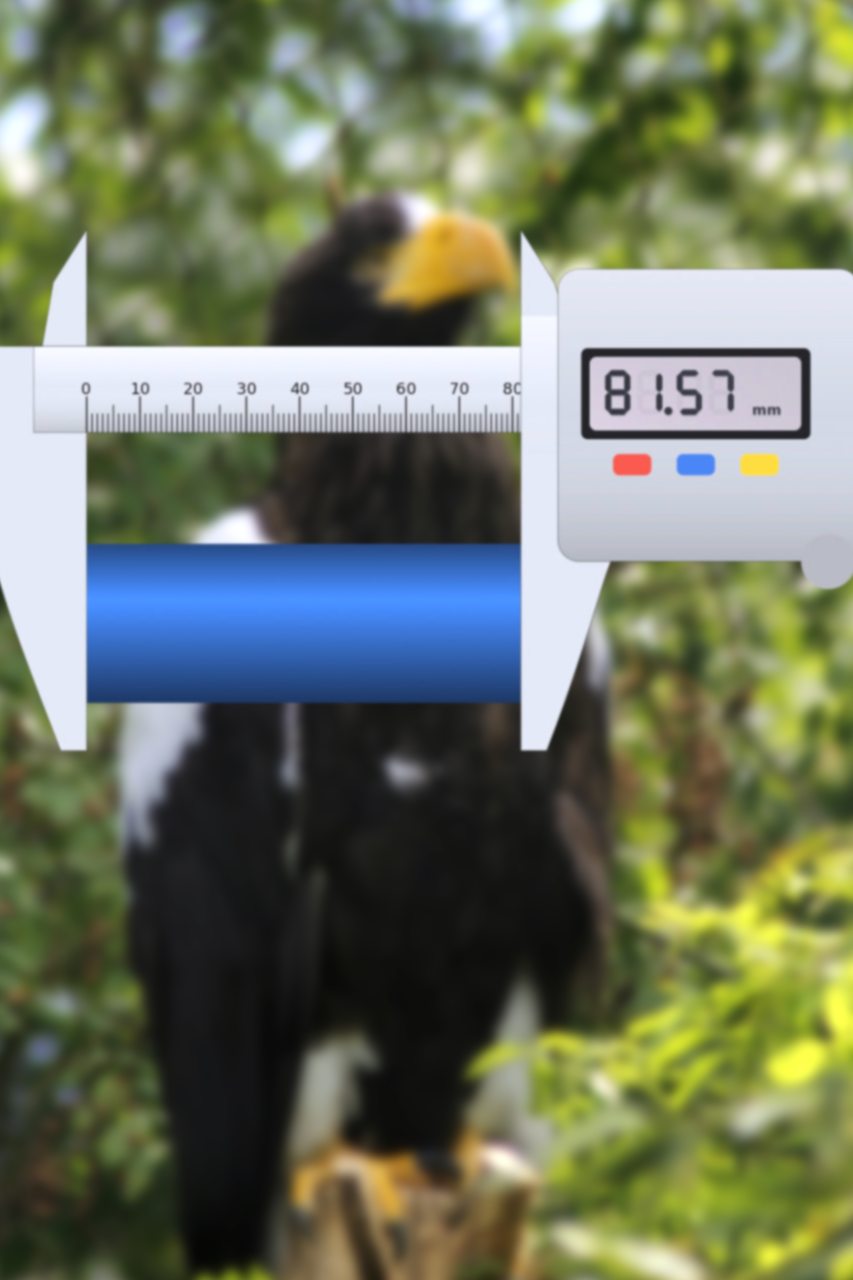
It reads 81.57 mm
